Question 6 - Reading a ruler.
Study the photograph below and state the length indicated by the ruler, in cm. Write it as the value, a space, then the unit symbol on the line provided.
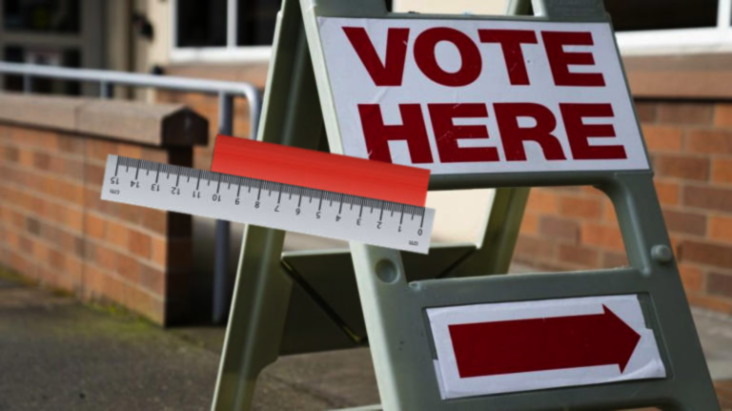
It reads 10.5 cm
